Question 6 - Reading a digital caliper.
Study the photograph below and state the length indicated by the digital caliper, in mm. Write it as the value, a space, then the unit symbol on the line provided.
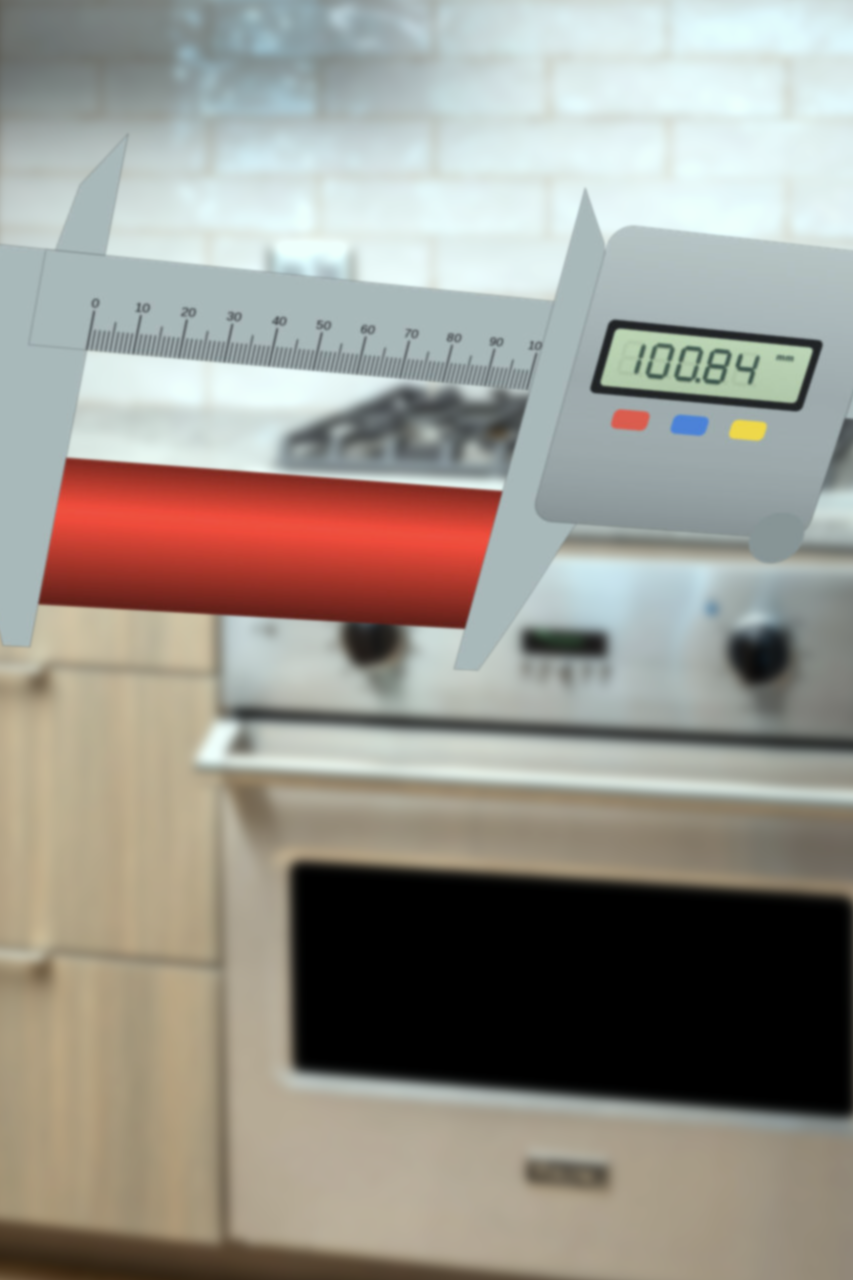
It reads 100.84 mm
